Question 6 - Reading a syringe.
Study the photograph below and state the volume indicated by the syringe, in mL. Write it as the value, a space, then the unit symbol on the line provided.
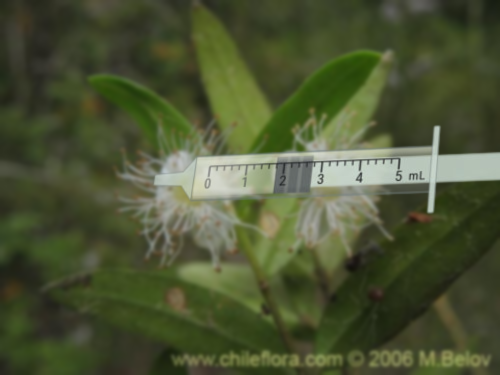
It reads 1.8 mL
